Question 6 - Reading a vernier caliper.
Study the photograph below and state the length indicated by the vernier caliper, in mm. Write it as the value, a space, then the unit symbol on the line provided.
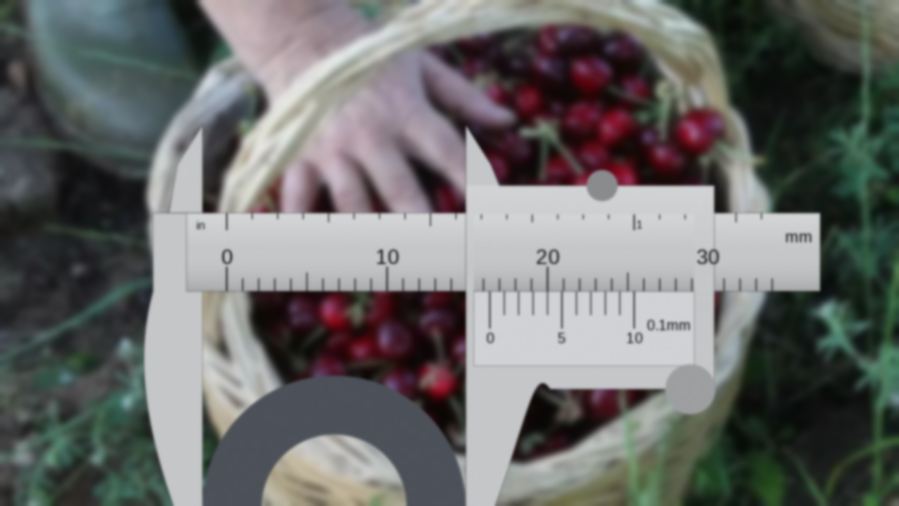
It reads 16.4 mm
